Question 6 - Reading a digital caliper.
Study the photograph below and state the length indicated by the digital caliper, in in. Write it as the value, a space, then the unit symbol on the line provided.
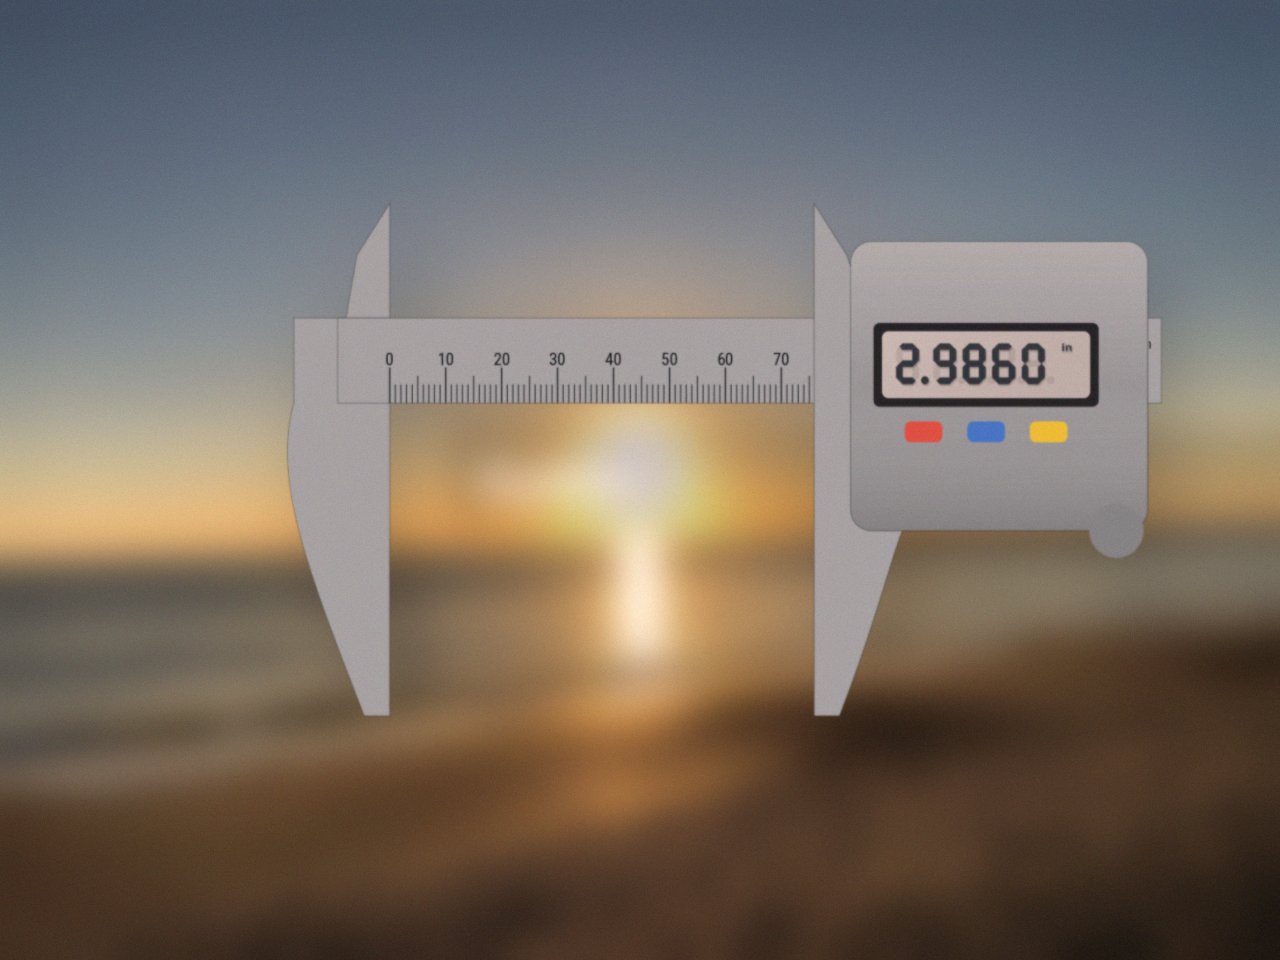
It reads 2.9860 in
